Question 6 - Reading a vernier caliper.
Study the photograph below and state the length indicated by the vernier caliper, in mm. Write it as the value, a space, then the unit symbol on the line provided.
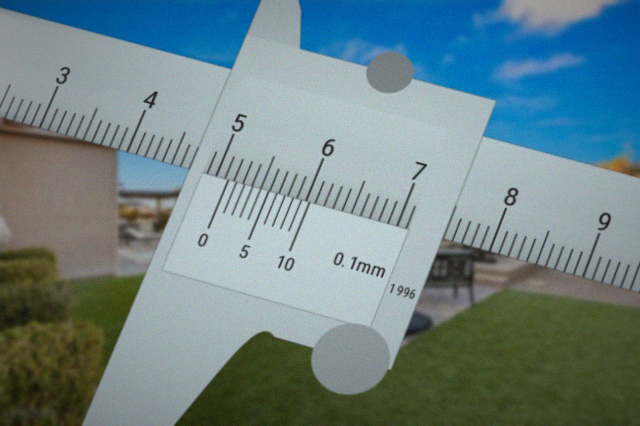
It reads 51.4 mm
